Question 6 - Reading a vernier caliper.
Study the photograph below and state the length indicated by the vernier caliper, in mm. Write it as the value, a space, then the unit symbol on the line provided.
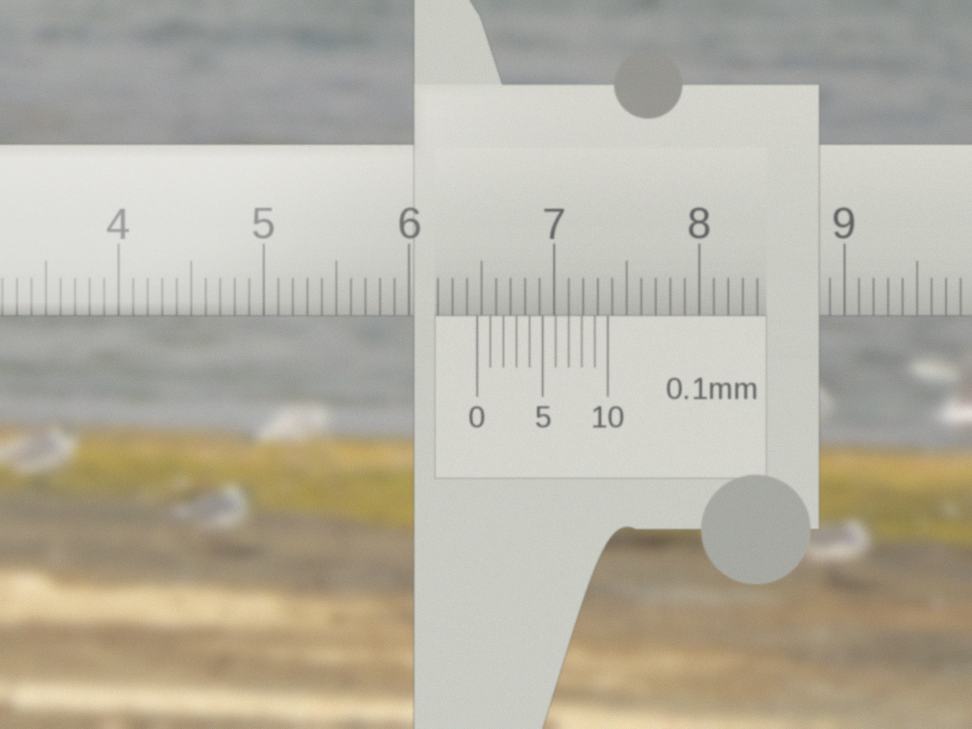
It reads 64.7 mm
